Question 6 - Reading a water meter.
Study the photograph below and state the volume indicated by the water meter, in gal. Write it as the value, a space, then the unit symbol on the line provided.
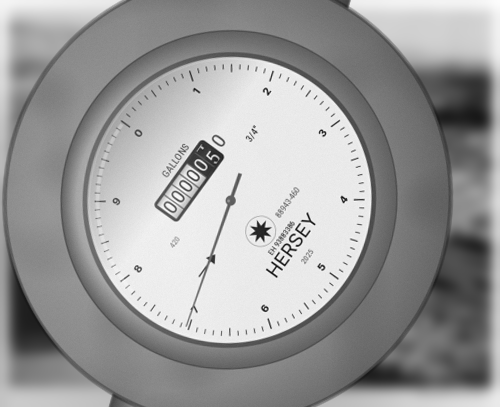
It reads 47.0 gal
